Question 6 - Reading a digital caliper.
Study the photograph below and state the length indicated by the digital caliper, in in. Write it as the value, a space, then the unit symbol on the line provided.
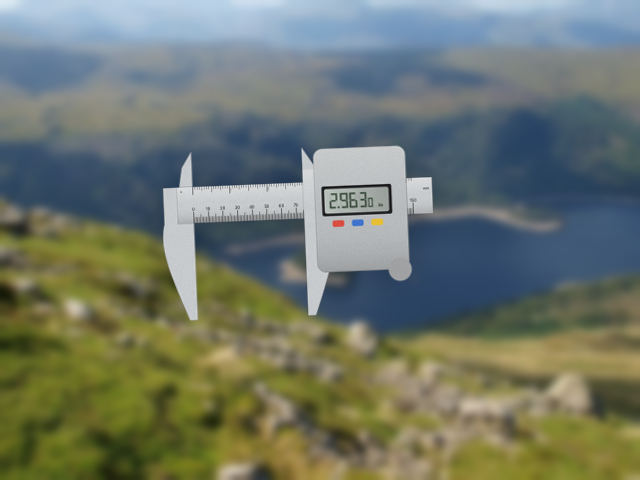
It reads 2.9630 in
